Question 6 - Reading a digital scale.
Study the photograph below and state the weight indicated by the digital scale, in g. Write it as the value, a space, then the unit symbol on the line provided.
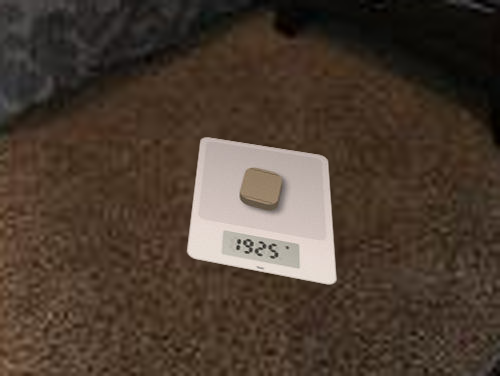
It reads 1925 g
